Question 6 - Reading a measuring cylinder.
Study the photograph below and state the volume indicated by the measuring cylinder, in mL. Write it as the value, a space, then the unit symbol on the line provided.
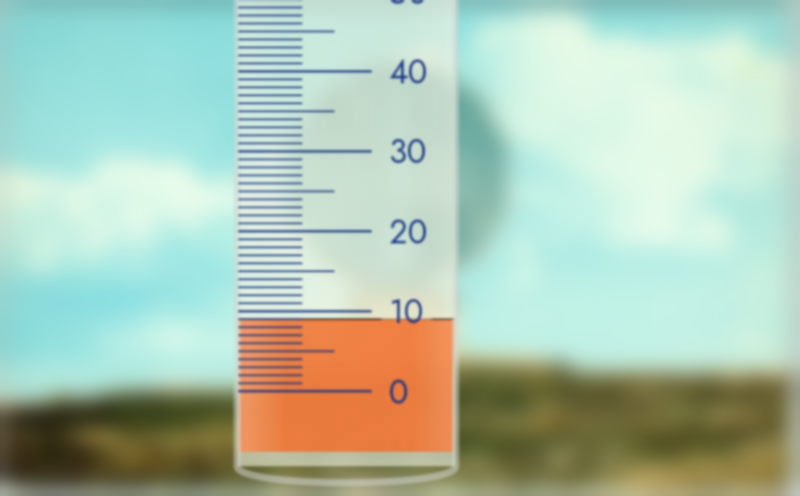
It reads 9 mL
